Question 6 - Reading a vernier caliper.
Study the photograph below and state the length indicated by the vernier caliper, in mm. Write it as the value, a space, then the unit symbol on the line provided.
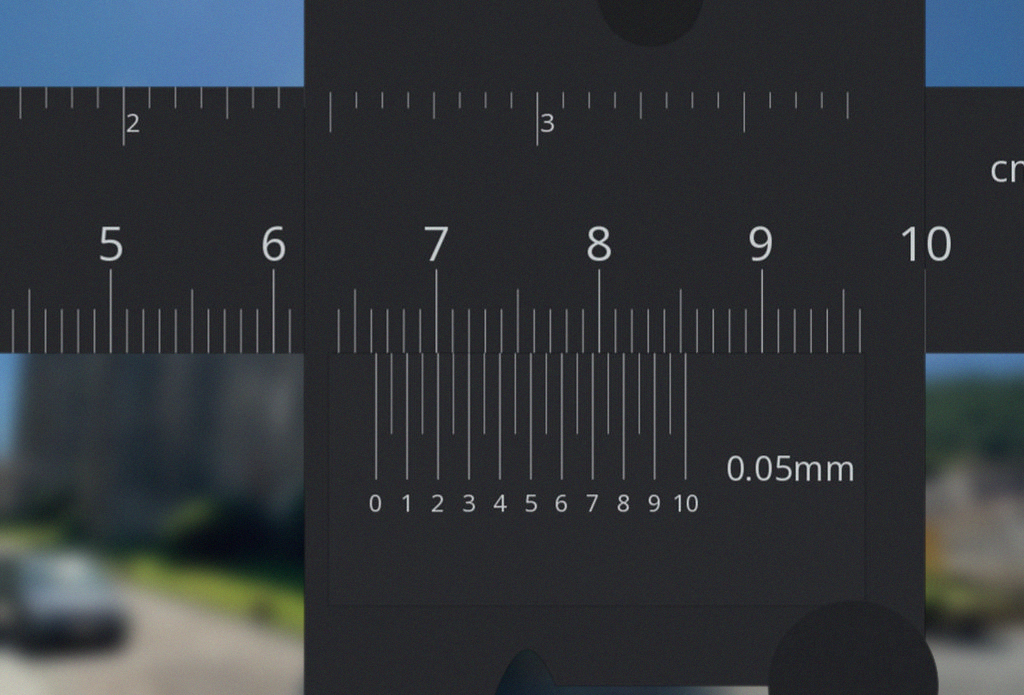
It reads 66.3 mm
